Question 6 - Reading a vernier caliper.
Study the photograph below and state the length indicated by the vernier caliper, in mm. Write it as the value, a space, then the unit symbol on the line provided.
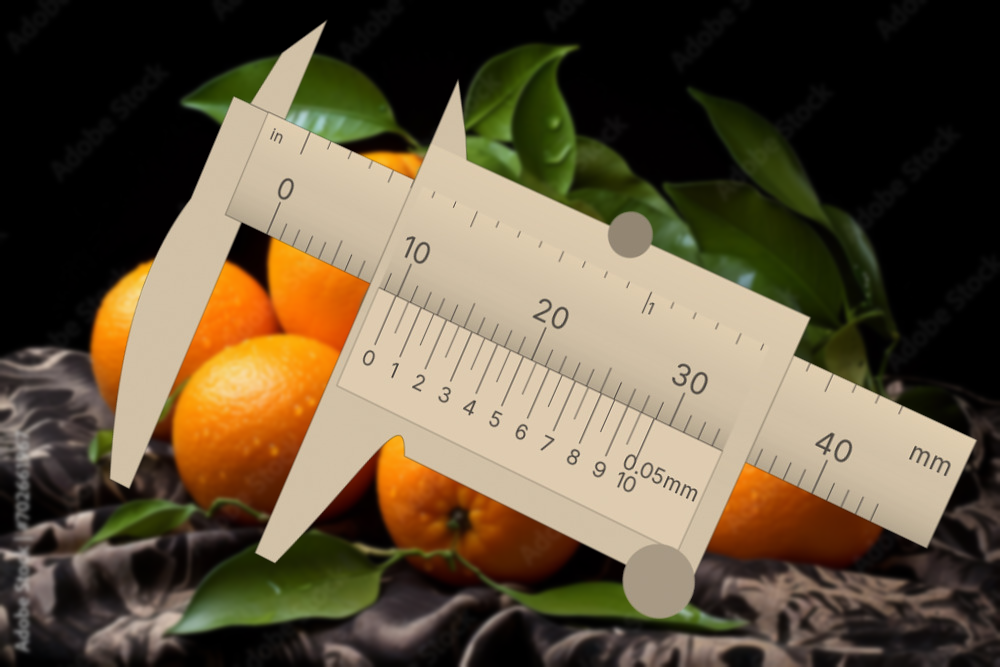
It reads 9.9 mm
